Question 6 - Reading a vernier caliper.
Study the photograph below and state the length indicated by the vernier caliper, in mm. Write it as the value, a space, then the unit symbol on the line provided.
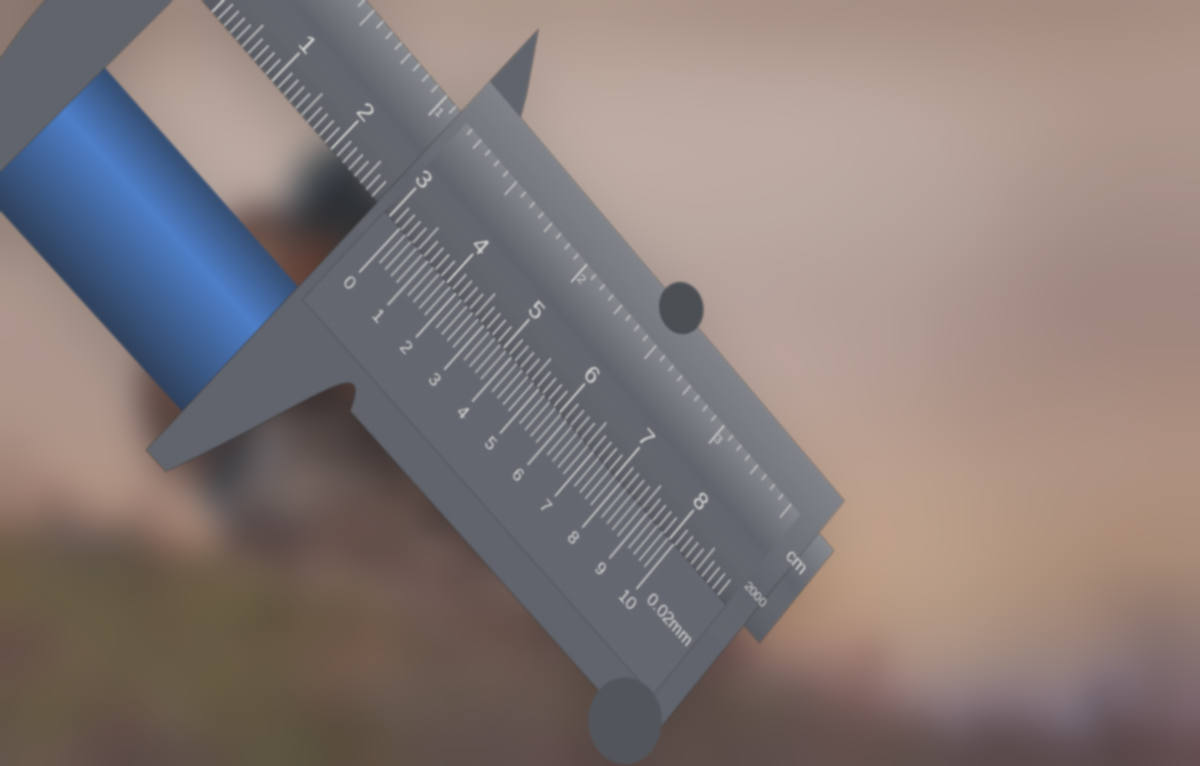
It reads 31.8 mm
